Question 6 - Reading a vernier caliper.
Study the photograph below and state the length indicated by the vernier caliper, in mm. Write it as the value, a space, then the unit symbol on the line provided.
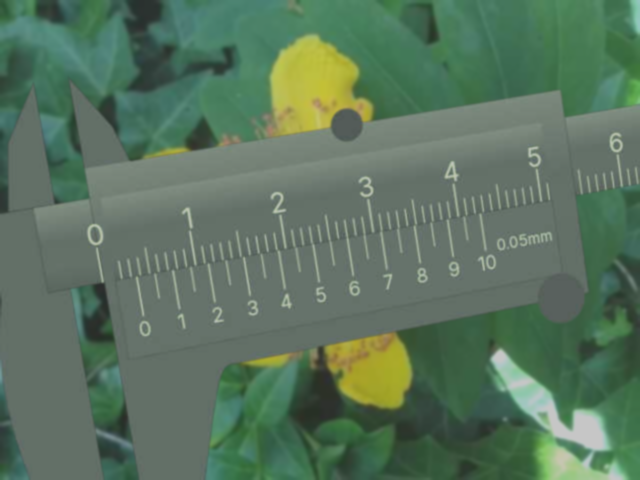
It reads 3.6 mm
